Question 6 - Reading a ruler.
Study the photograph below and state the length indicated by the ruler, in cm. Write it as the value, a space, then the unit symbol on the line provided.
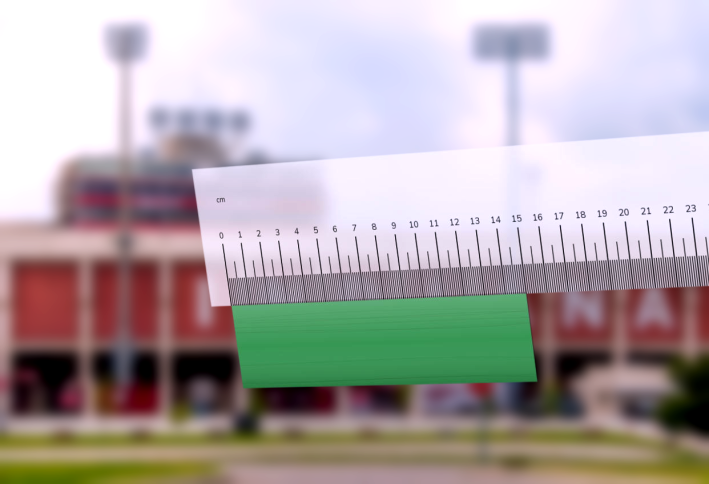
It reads 15 cm
